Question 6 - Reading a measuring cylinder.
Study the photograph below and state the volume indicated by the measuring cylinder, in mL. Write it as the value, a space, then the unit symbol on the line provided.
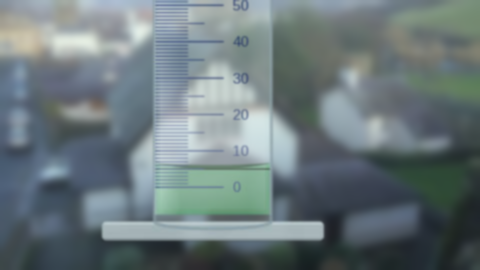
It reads 5 mL
